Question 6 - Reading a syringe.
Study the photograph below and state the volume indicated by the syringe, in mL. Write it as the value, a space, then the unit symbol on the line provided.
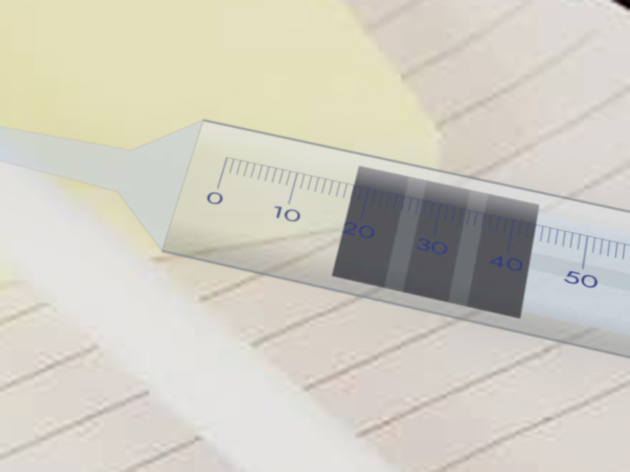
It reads 18 mL
